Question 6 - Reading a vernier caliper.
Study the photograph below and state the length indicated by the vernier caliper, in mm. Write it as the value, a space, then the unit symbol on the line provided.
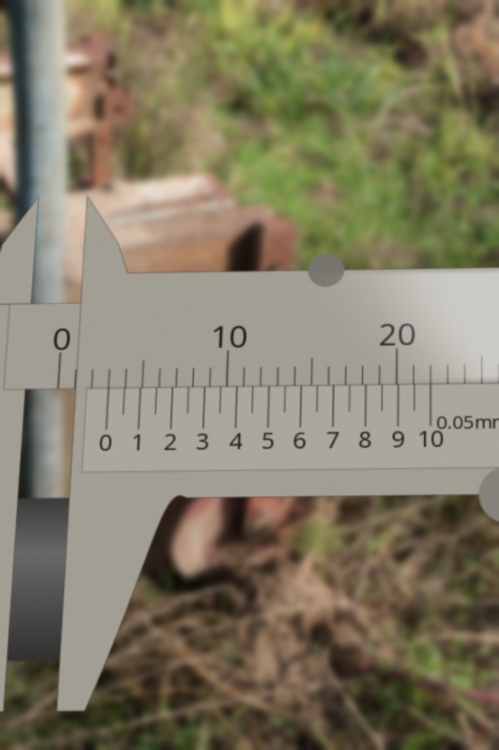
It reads 3.0 mm
